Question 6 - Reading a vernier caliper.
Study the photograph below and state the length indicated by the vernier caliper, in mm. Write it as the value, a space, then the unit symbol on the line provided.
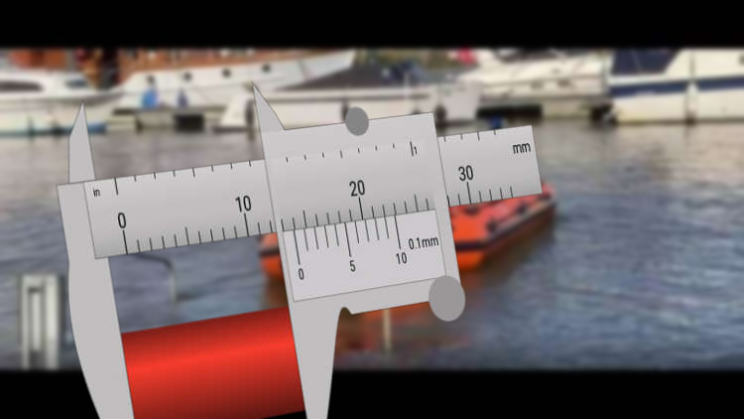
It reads 13.9 mm
